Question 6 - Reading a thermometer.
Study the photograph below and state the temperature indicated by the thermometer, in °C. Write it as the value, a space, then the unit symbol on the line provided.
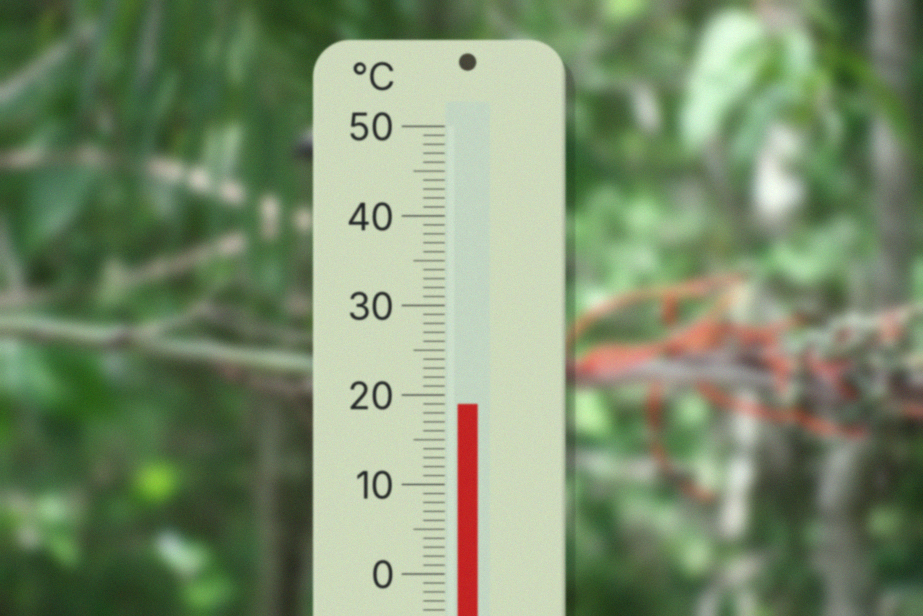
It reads 19 °C
